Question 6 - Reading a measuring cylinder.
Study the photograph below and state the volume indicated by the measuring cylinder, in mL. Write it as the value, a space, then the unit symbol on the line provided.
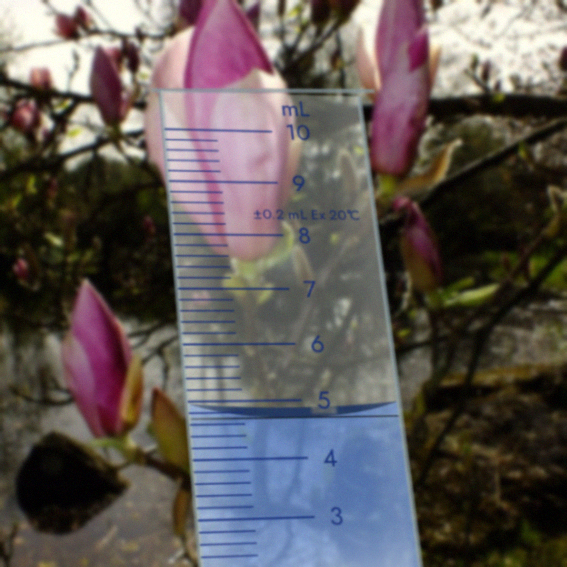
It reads 4.7 mL
